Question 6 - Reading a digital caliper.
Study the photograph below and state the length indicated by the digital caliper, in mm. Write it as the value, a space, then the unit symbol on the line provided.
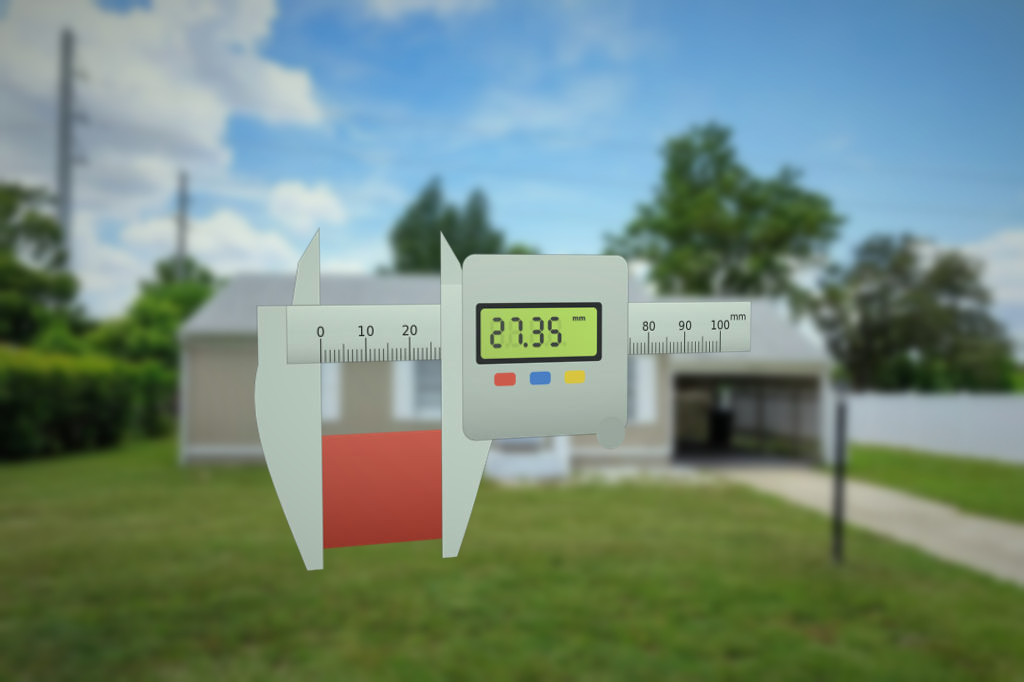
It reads 27.35 mm
